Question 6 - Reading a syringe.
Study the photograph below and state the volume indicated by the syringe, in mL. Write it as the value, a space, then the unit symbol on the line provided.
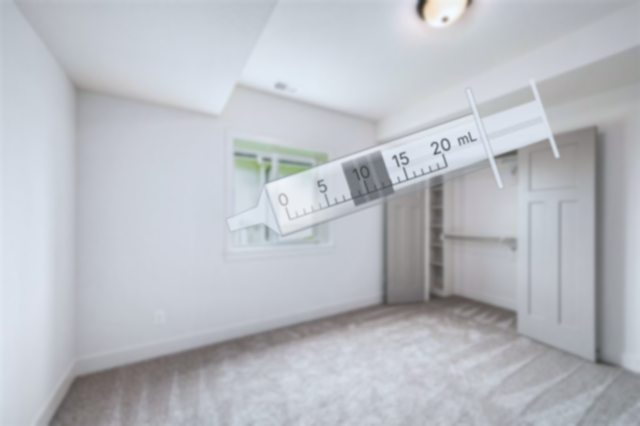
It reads 8 mL
